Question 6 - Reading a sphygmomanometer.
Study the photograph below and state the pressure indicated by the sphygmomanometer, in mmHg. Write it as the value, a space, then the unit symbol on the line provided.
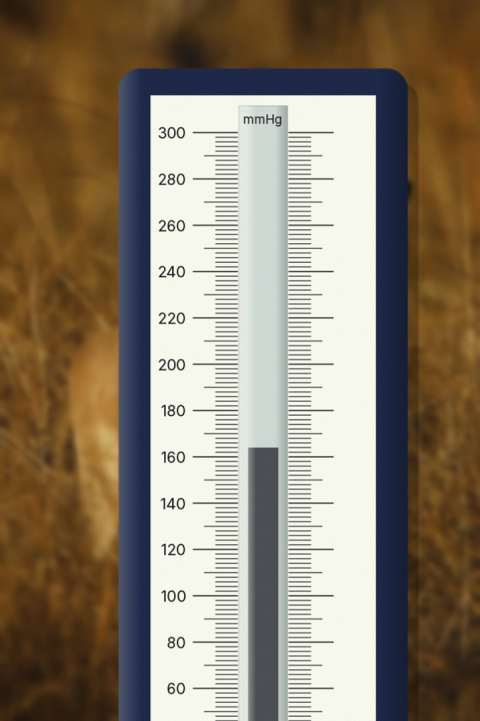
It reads 164 mmHg
